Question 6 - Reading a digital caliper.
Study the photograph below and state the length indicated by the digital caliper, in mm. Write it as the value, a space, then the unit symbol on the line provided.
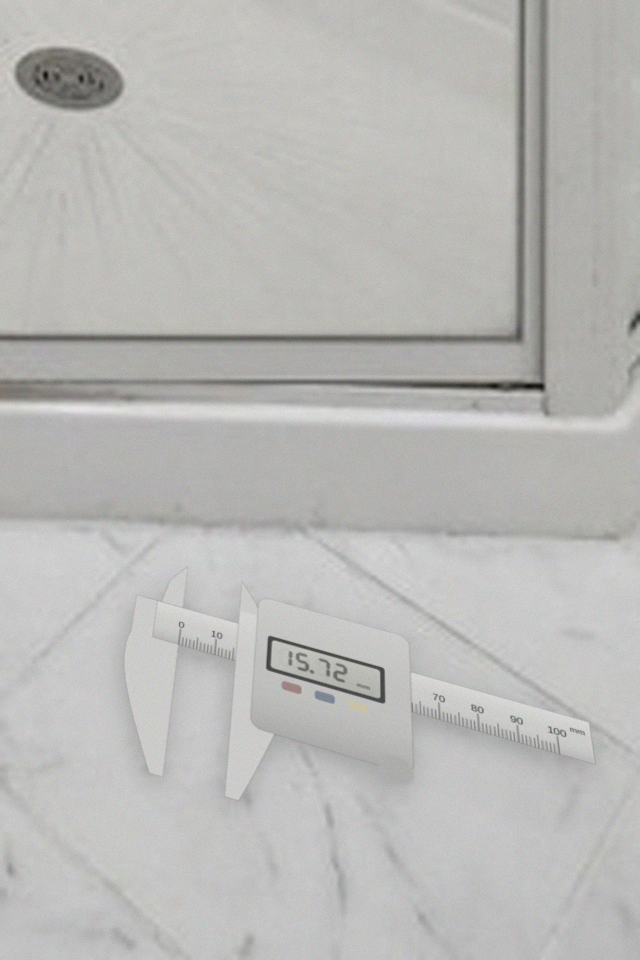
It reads 15.72 mm
